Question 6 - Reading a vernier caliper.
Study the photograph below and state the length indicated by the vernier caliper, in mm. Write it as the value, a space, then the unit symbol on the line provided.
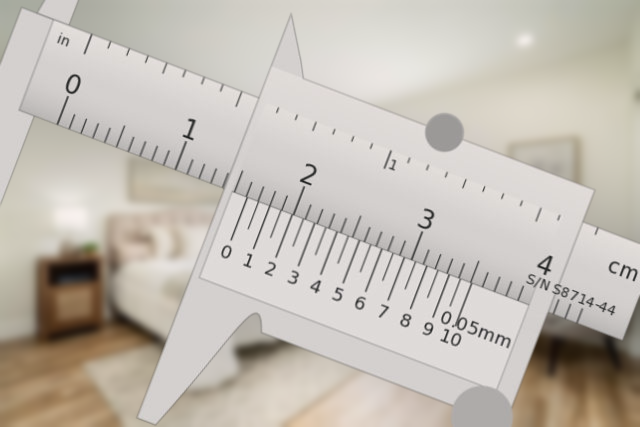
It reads 16.1 mm
